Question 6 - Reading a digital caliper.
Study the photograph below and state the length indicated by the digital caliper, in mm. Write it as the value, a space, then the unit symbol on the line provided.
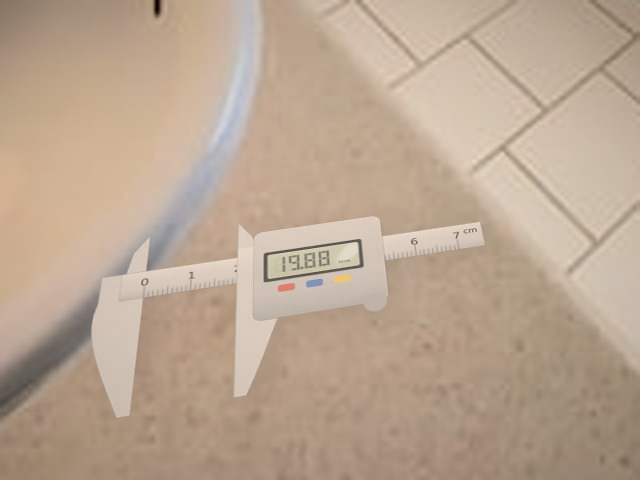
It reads 19.88 mm
